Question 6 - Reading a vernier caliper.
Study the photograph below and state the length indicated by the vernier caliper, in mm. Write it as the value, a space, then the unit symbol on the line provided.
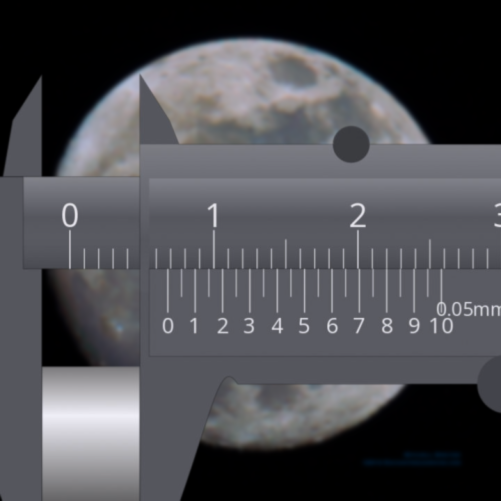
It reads 6.8 mm
